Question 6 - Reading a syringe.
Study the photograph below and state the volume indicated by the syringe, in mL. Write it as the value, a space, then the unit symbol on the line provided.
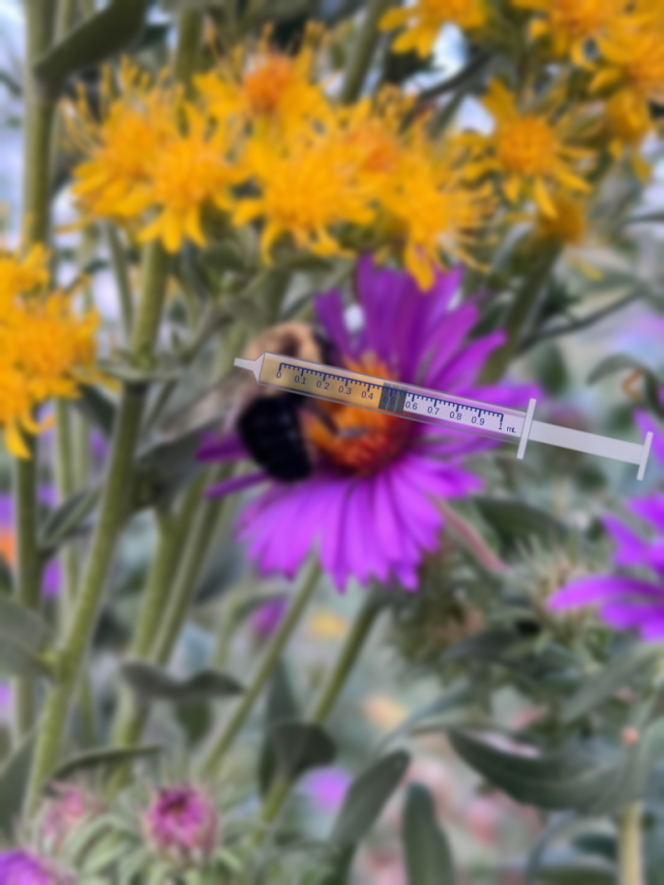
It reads 0.46 mL
